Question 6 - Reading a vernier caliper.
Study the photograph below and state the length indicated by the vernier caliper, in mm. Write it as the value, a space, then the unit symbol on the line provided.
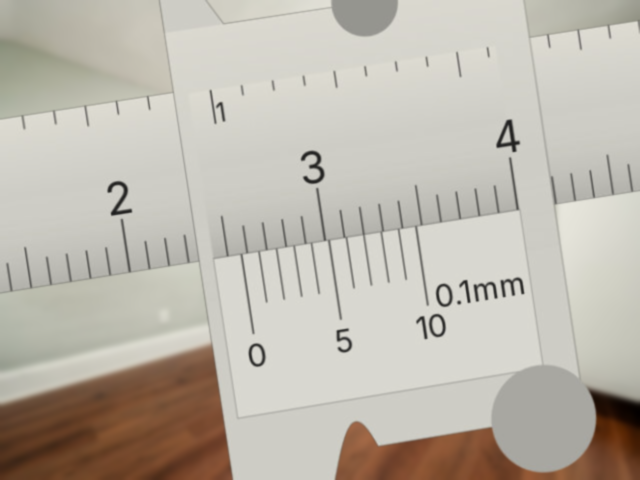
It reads 25.7 mm
